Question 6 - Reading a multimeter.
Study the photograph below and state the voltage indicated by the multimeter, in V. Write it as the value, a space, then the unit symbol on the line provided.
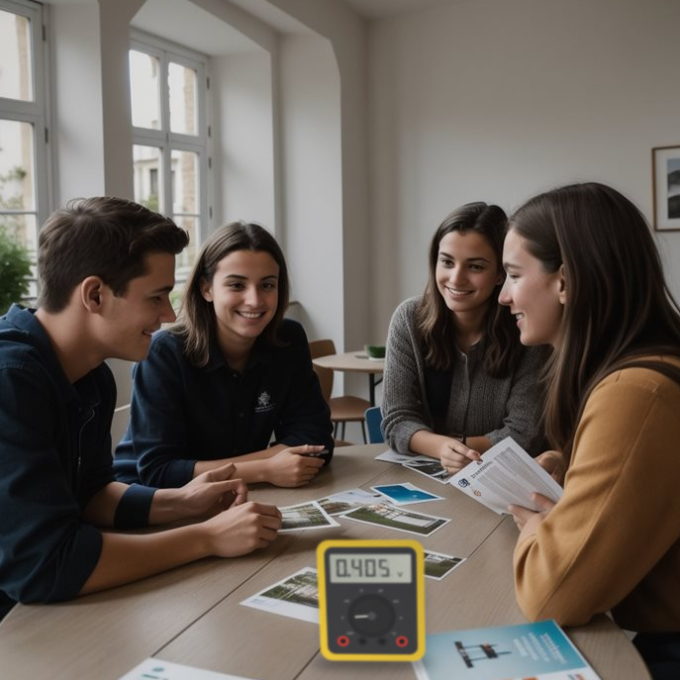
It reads 0.405 V
